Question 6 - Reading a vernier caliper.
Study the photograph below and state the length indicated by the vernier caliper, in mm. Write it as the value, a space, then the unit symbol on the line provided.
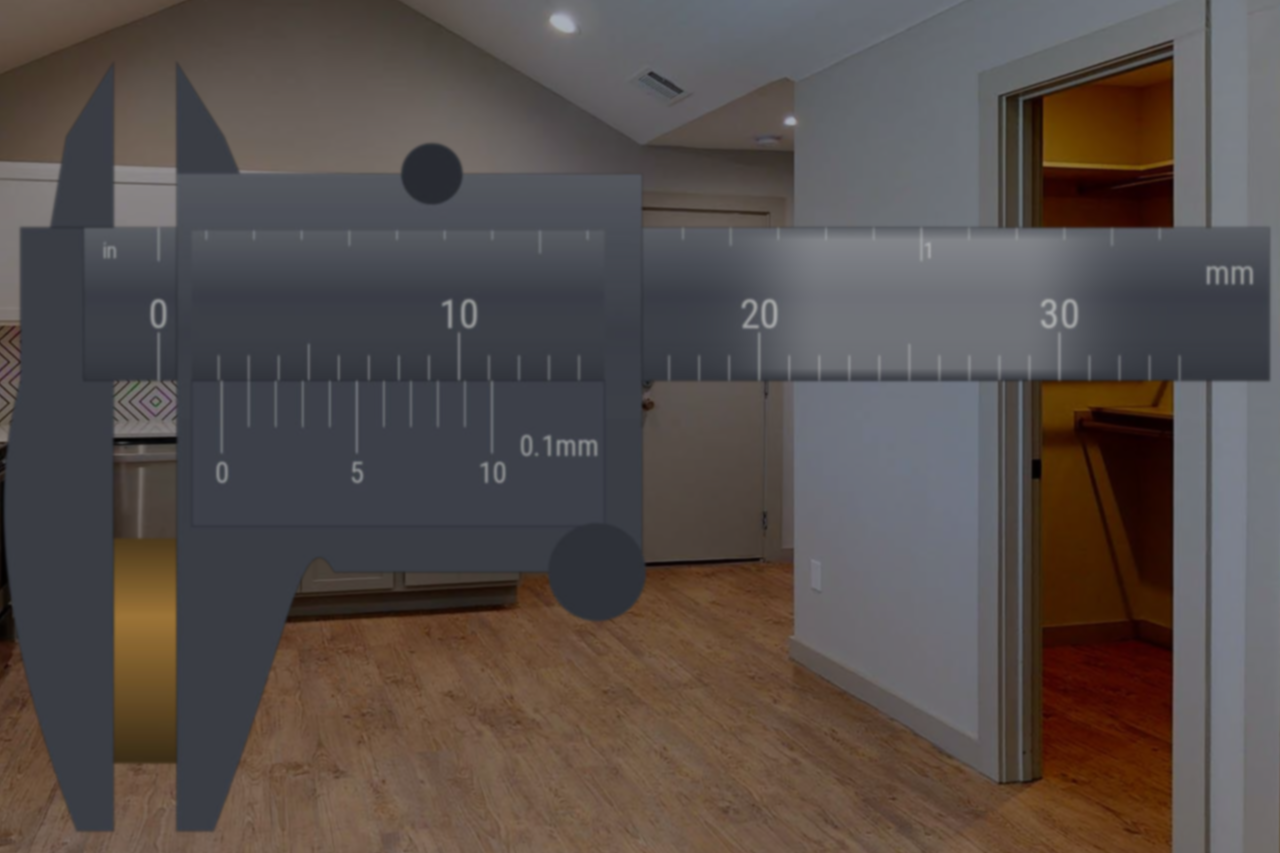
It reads 2.1 mm
